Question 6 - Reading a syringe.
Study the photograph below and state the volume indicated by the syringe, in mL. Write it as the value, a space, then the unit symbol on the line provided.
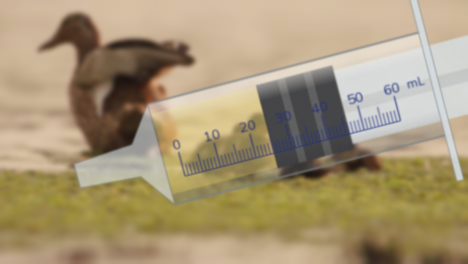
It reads 25 mL
